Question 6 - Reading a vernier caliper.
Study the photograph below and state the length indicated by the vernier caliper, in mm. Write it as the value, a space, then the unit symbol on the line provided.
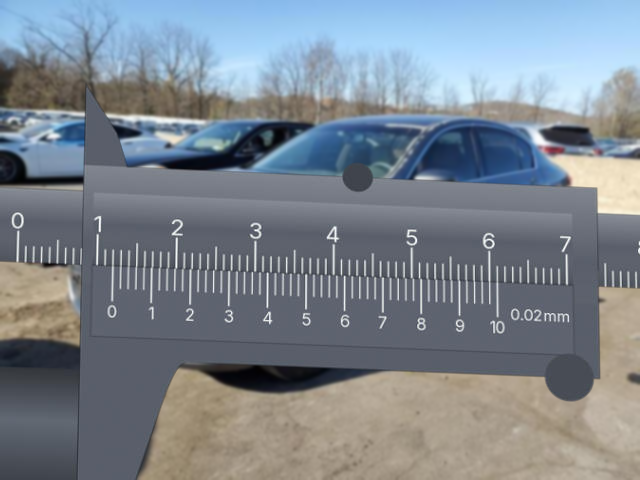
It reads 12.0 mm
